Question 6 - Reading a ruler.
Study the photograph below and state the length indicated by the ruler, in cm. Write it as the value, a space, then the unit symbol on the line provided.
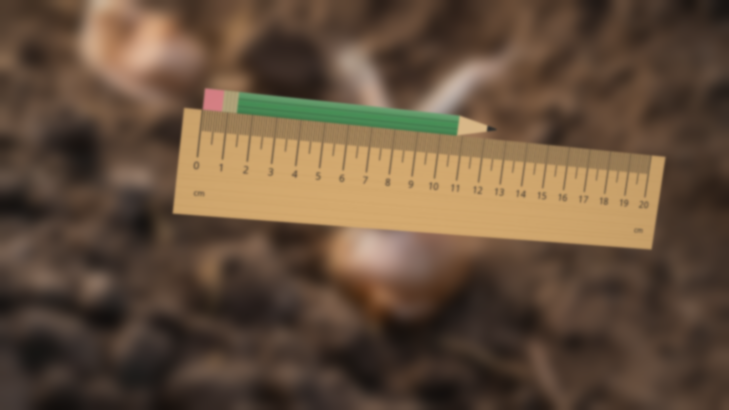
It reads 12.5 cm
